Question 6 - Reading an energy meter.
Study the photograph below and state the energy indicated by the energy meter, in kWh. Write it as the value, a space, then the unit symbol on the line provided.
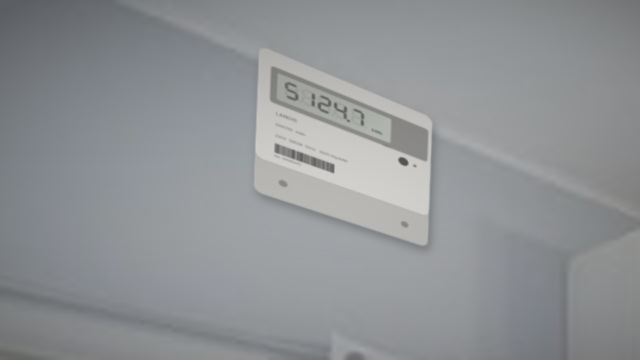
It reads 5124.7 kWh
